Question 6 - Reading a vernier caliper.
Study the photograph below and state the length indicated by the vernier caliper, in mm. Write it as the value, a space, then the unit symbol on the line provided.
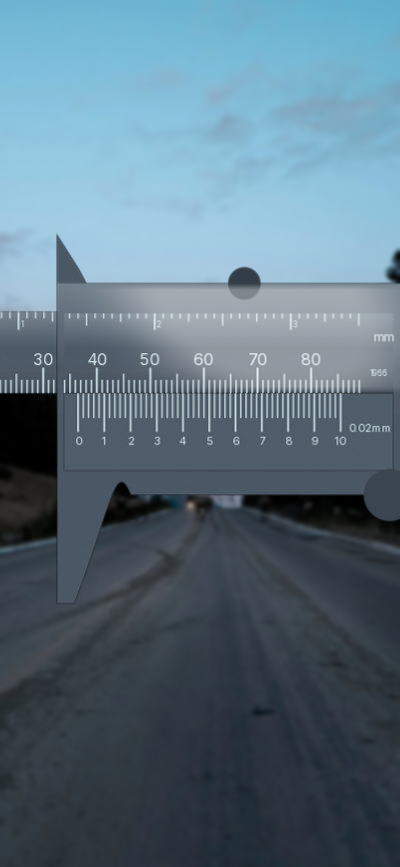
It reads 36.5 mm
